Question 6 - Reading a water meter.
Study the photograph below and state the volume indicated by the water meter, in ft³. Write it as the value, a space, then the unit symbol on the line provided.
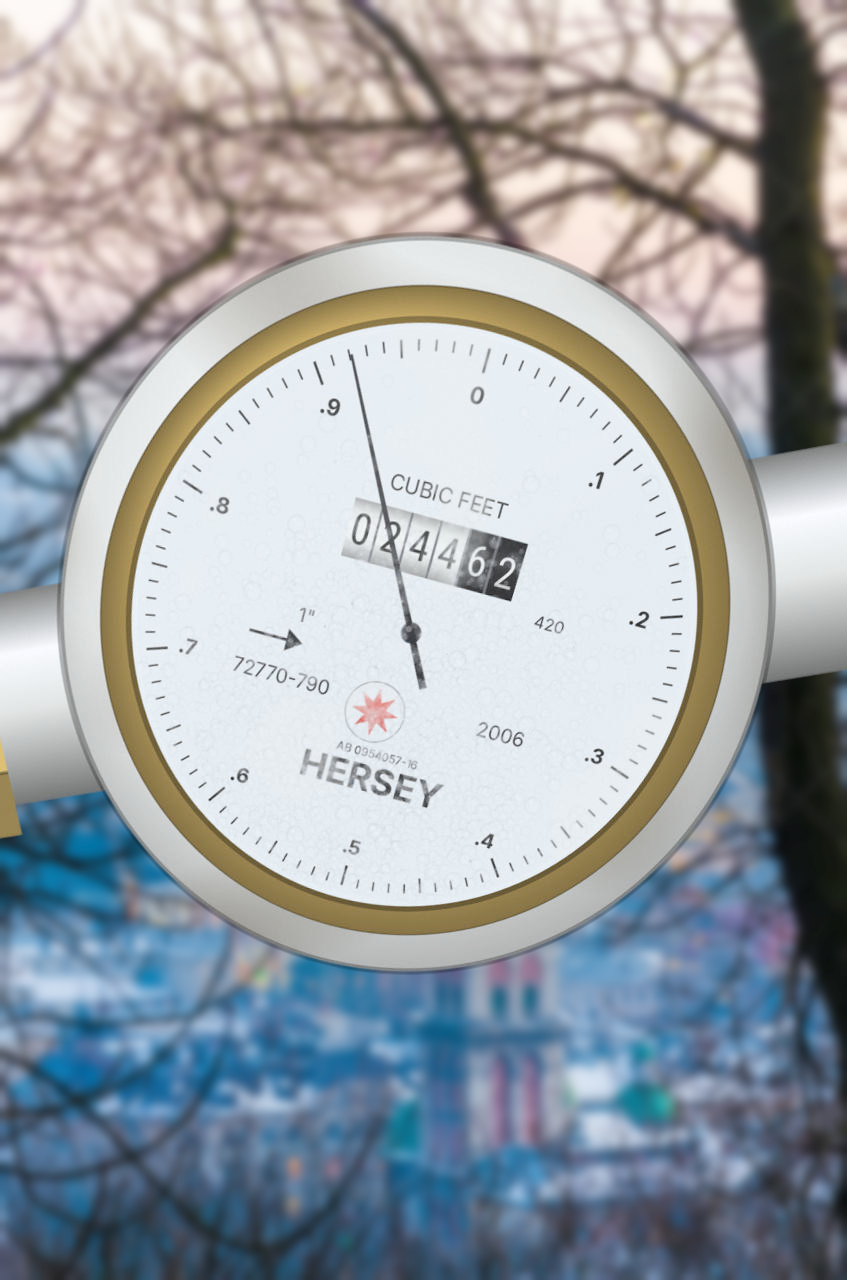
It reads 24461.92 ft³
